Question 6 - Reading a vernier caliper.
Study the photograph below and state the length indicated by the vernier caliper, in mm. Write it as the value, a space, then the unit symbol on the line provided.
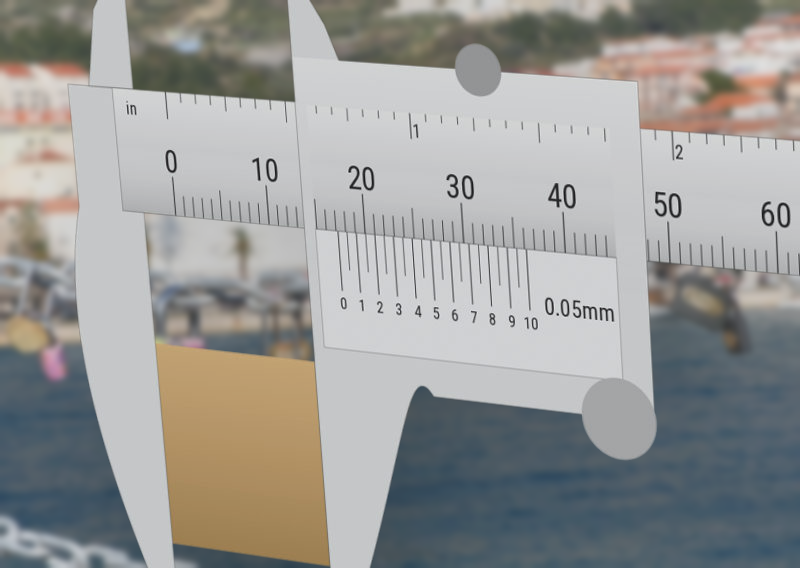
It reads 17.2 mm
